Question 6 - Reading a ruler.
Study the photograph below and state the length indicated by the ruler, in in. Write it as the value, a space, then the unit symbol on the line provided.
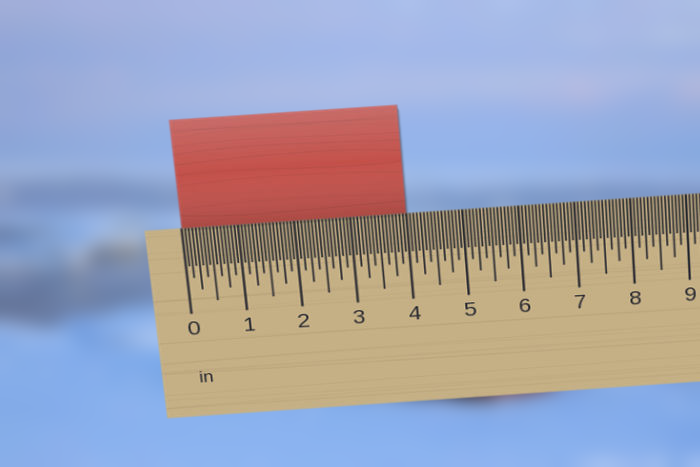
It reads 4 in
